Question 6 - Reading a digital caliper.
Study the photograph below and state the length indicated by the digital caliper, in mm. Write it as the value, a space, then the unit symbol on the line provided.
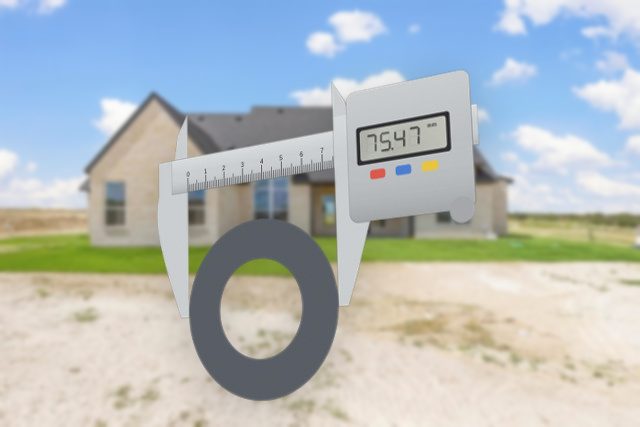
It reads 75.47 mm
